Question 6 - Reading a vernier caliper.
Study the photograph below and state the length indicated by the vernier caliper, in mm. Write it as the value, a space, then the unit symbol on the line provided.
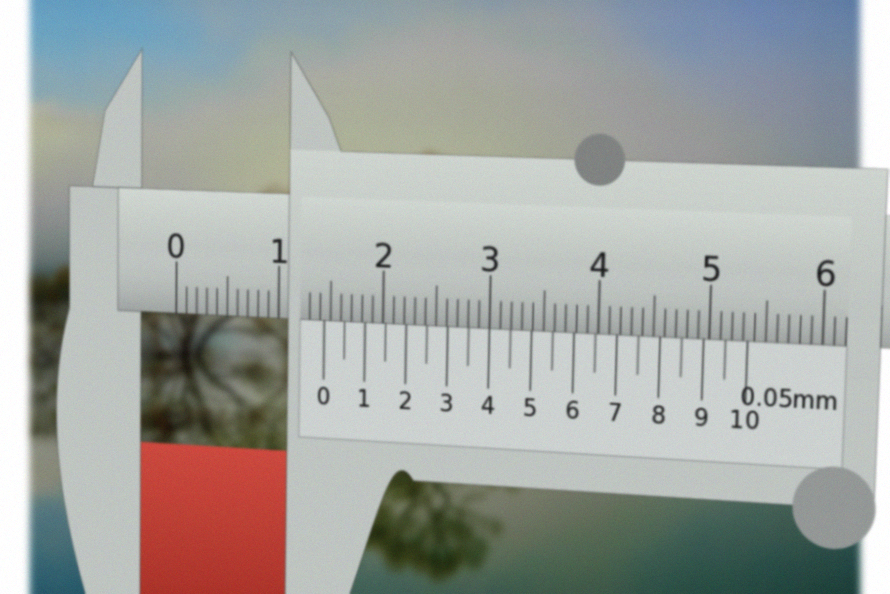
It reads 14.4 mm
